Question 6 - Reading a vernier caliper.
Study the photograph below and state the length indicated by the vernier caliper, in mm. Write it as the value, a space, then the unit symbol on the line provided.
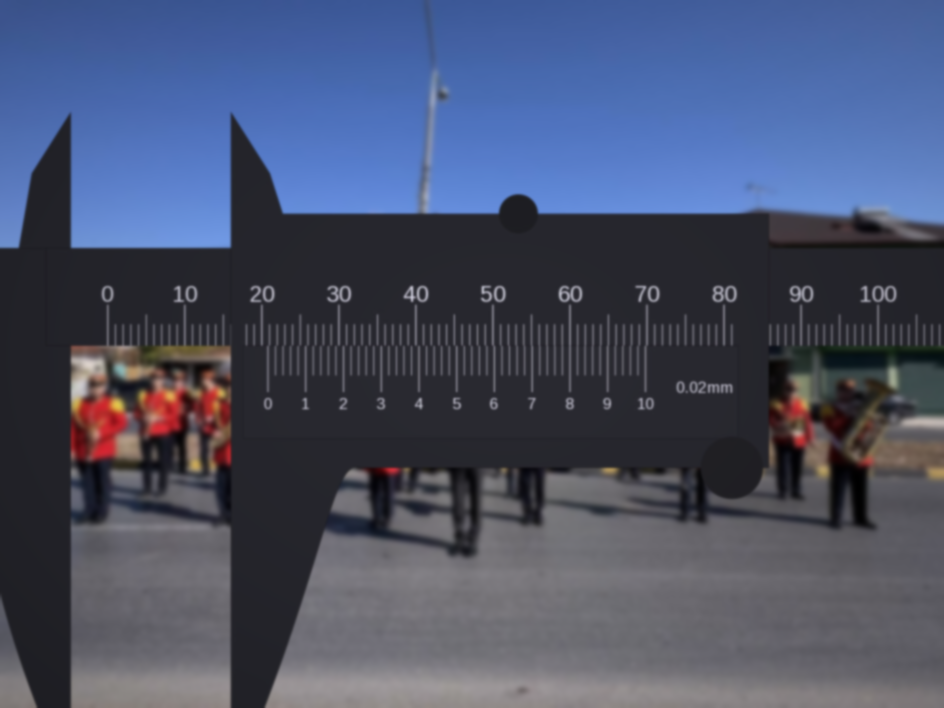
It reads 20.8 mm
